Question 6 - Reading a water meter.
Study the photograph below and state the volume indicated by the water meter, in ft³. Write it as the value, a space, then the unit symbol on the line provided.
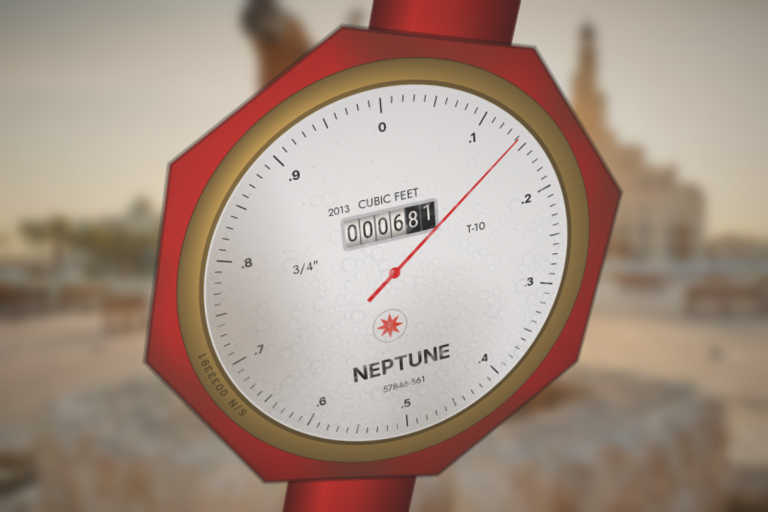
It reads 681.14 ft³
